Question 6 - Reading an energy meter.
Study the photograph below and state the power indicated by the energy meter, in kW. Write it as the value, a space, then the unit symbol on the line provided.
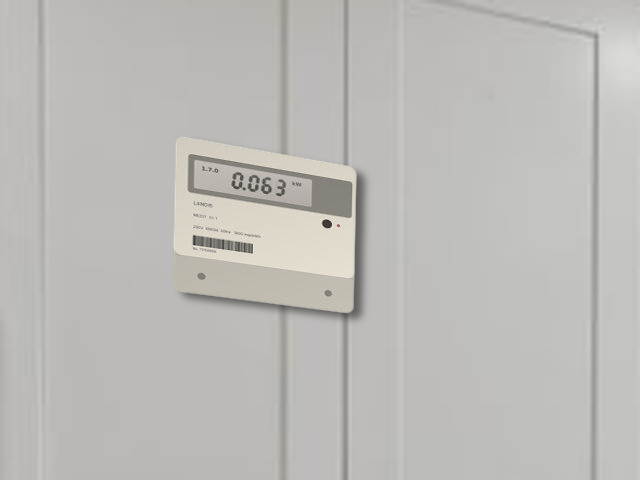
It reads 0.063 kW
